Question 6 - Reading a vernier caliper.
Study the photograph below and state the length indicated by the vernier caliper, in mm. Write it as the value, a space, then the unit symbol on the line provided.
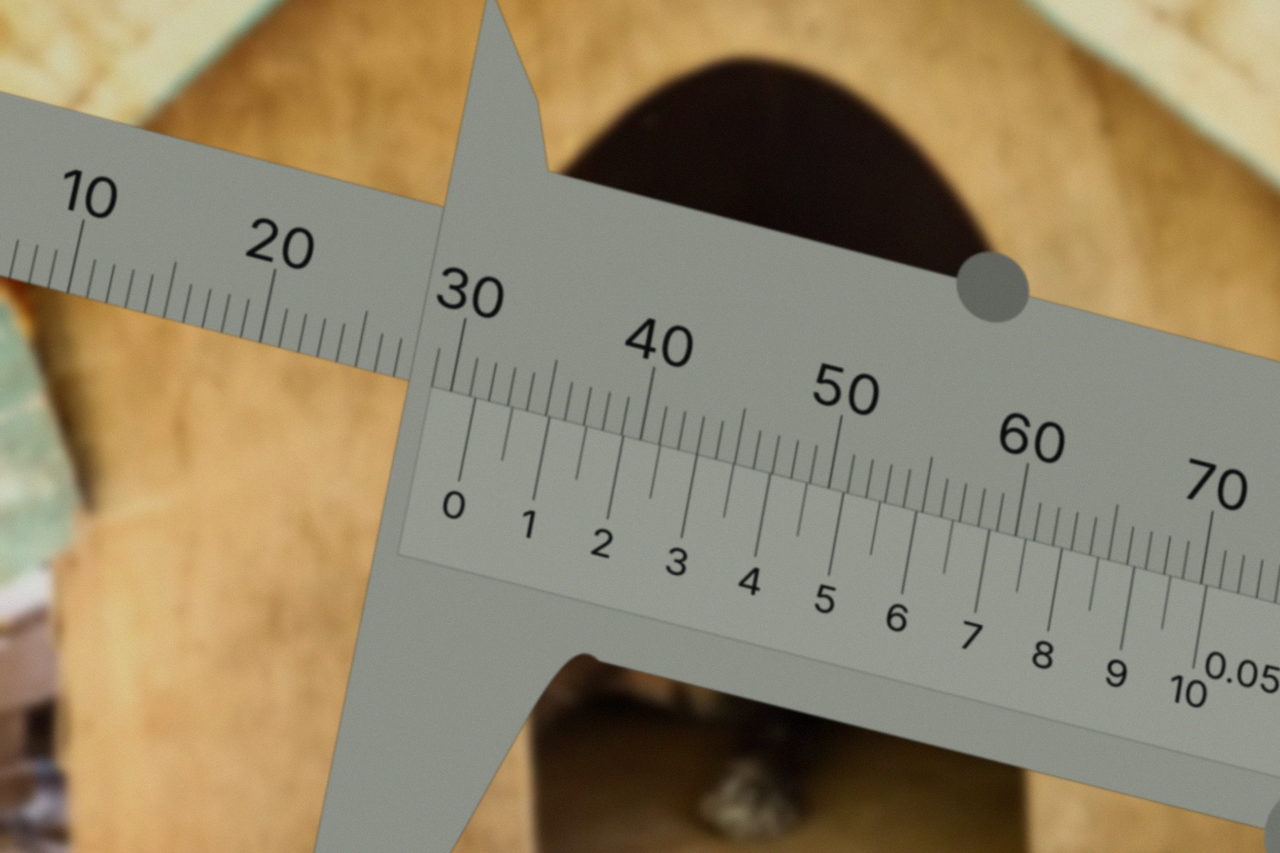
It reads 31.3 mm
